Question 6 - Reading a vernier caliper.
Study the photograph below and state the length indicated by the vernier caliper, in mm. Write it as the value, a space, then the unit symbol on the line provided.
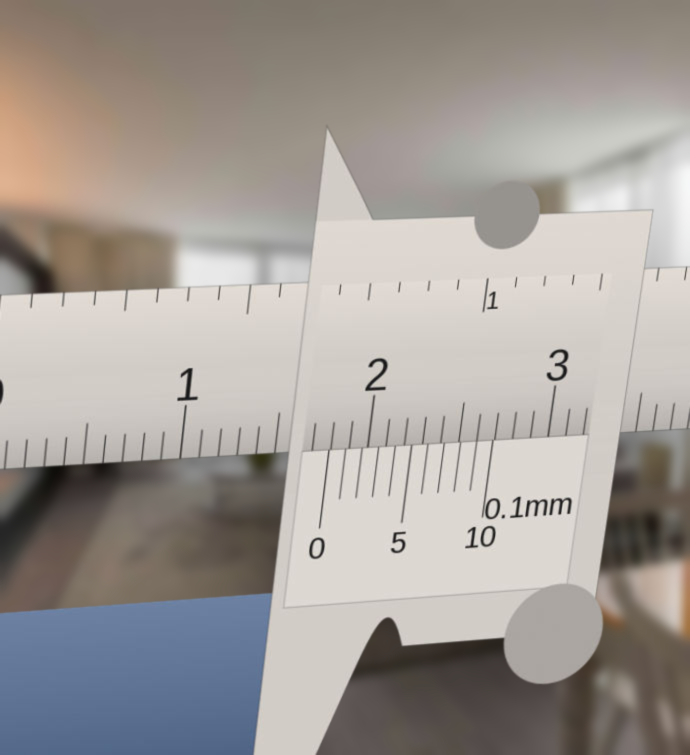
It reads 17.9 mm
